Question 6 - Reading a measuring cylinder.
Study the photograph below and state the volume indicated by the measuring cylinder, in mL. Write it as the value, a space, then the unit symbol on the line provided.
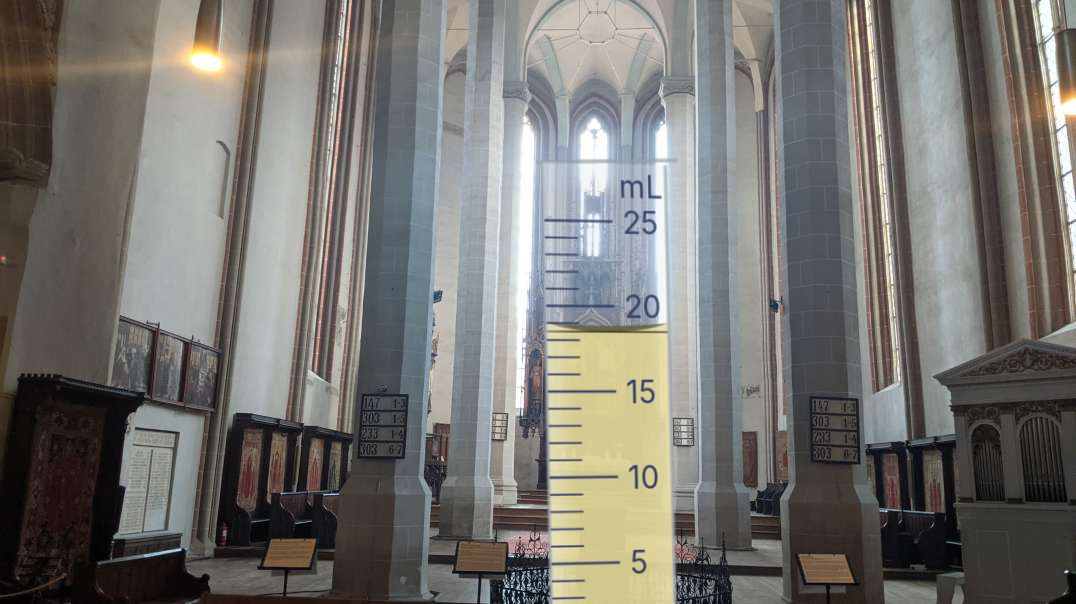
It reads 18.5 mL
